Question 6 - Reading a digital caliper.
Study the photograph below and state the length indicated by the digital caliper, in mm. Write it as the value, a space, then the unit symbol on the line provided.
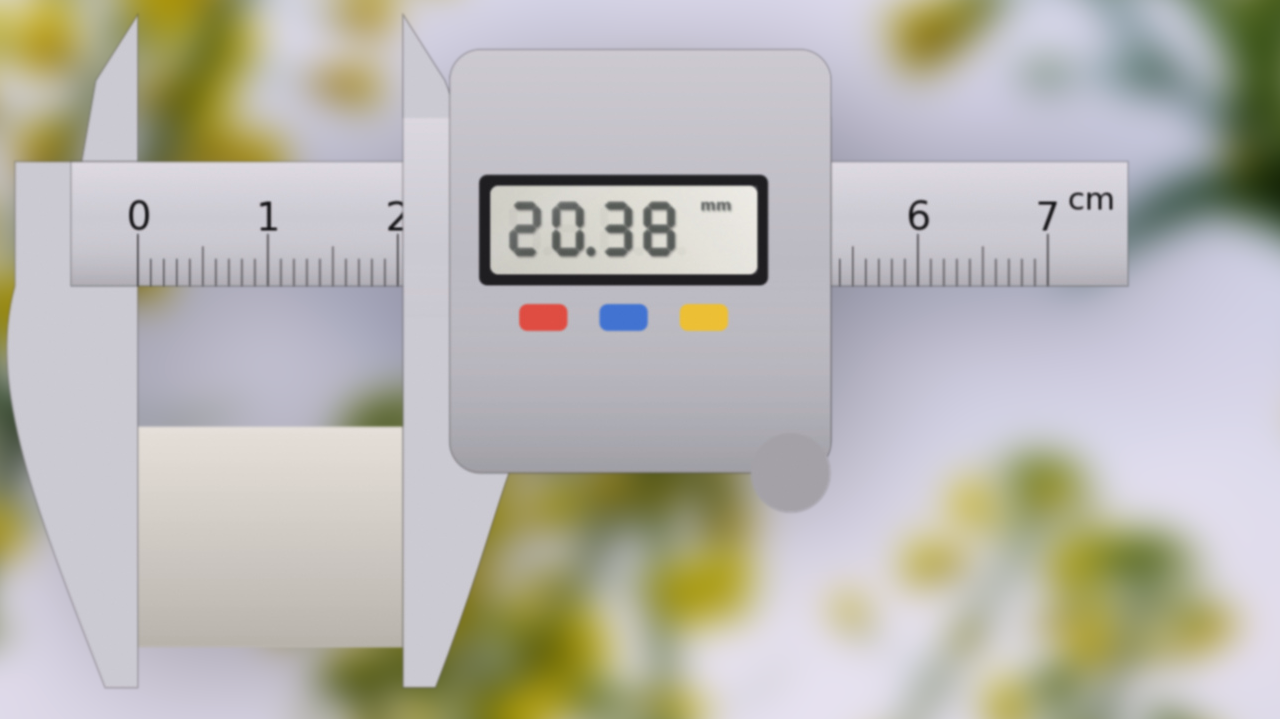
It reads 20.38 mm
